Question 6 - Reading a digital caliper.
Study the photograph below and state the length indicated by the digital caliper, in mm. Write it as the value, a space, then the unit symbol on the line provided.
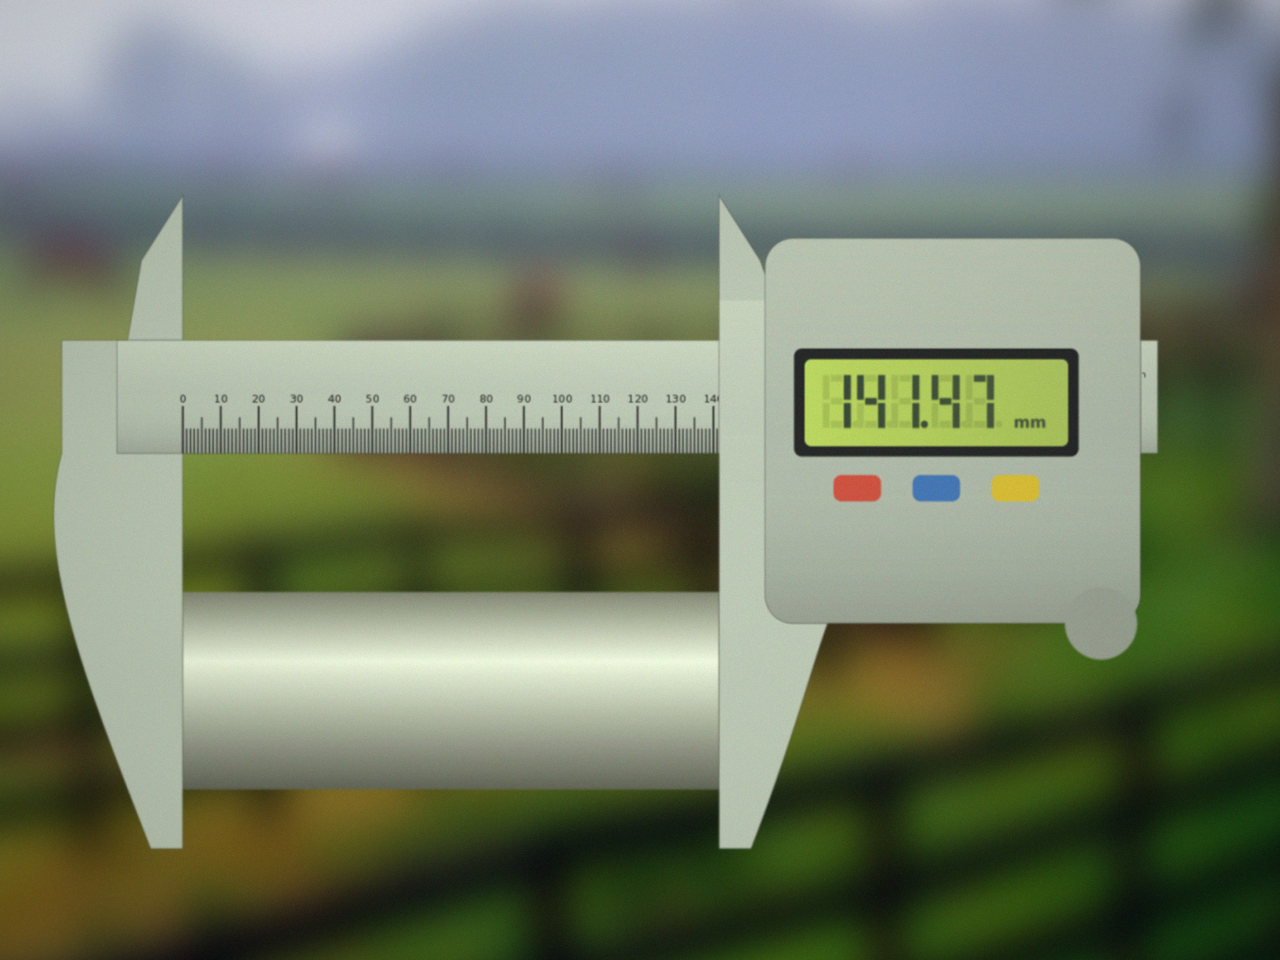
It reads 141.47 mm
